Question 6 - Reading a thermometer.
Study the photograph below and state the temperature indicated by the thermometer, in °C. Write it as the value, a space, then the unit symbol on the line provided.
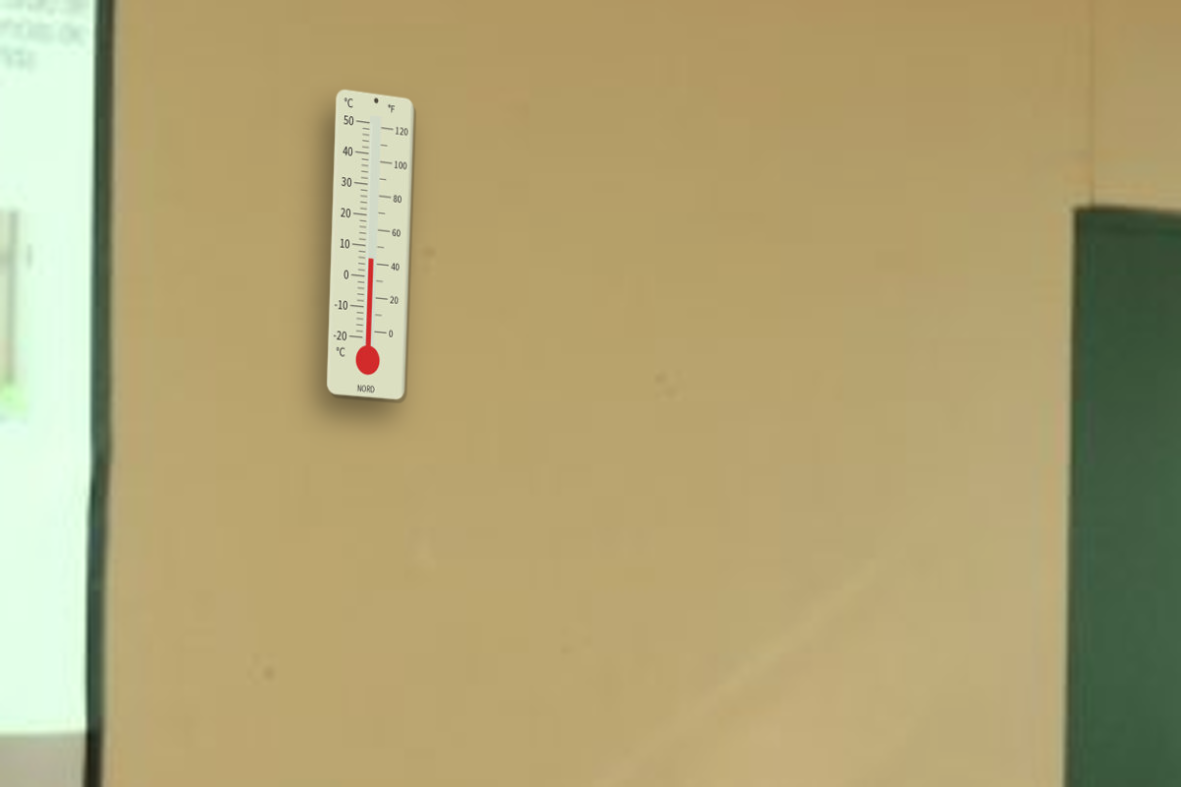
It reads 6 °C
